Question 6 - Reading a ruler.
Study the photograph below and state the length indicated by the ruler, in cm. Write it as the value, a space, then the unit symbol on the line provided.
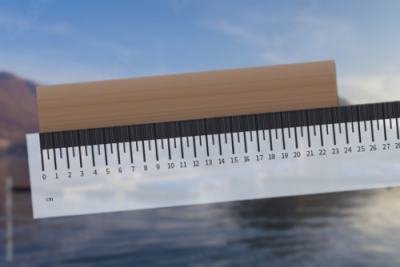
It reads 23.5 cm
